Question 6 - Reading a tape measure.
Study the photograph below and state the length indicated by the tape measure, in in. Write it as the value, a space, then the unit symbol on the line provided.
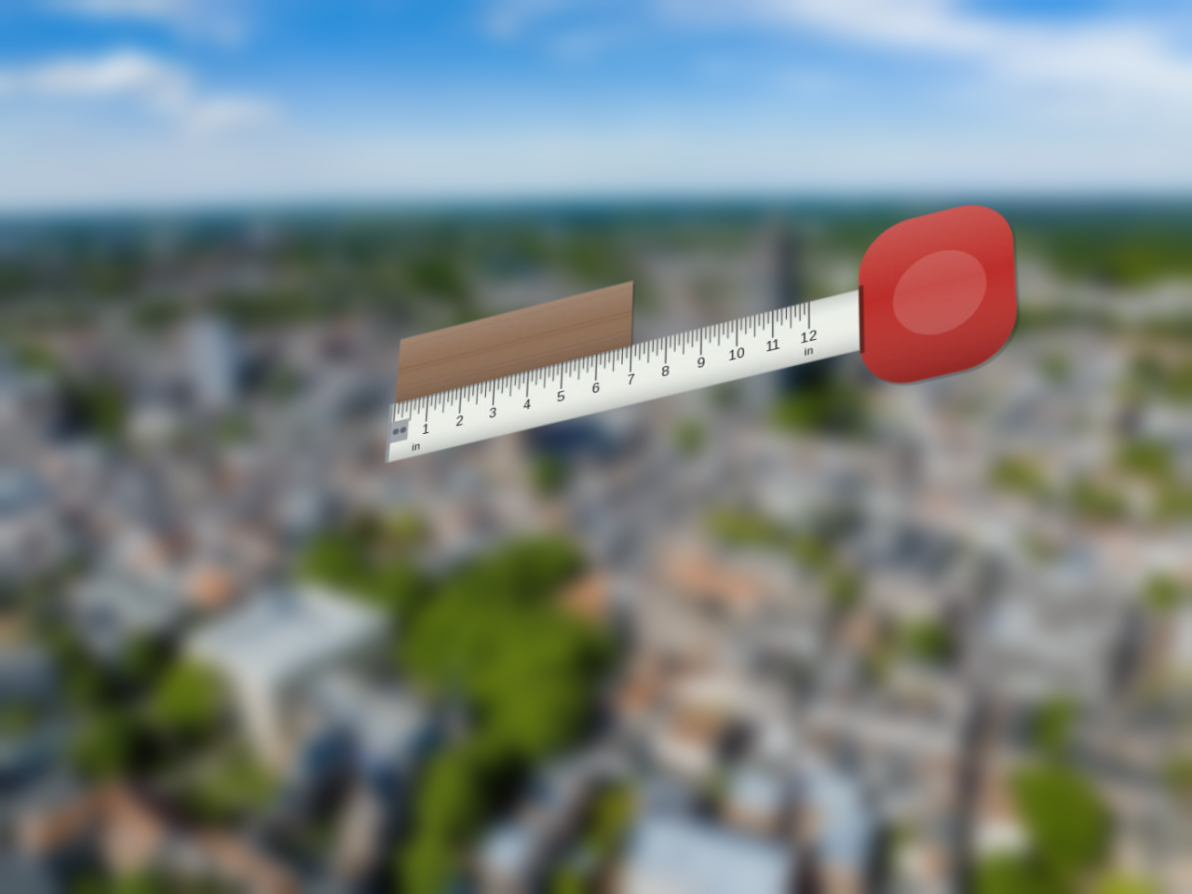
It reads 7 in
